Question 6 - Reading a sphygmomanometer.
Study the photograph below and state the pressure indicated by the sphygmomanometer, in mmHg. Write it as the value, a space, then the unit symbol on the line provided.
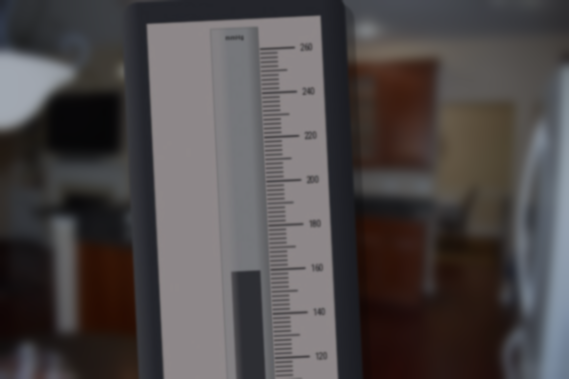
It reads 160 mmHg
